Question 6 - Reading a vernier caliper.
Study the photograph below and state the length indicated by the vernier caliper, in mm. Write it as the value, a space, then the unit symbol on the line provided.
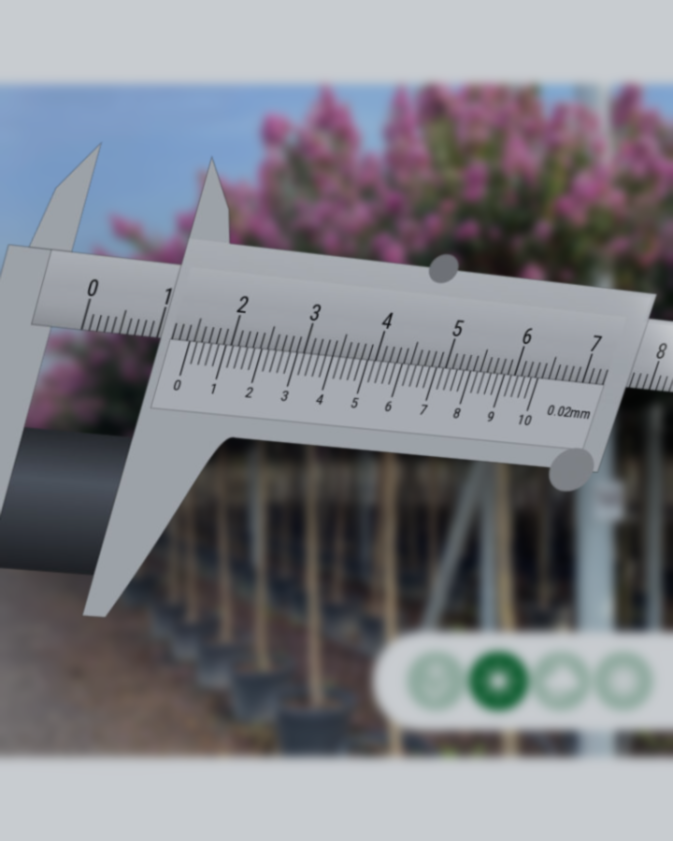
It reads 14.4 mm
